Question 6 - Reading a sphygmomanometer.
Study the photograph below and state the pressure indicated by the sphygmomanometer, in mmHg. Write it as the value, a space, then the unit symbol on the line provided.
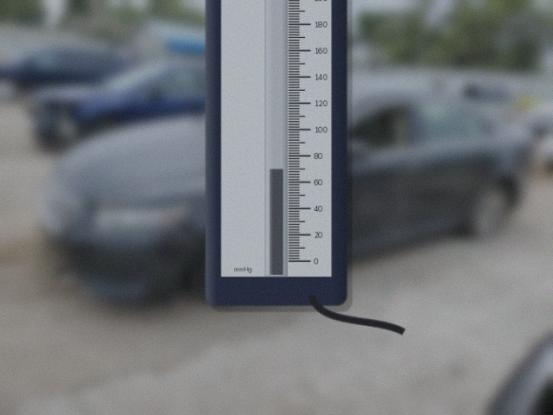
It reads 70 mmHg
